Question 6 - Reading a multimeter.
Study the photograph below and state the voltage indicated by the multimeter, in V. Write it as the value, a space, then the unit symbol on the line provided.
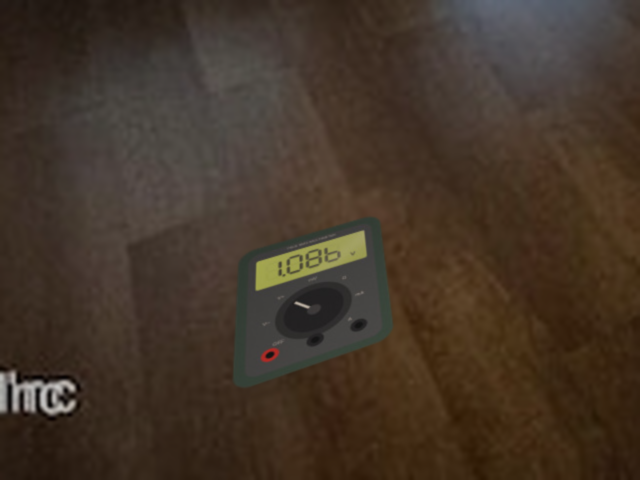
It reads 1.086 V
